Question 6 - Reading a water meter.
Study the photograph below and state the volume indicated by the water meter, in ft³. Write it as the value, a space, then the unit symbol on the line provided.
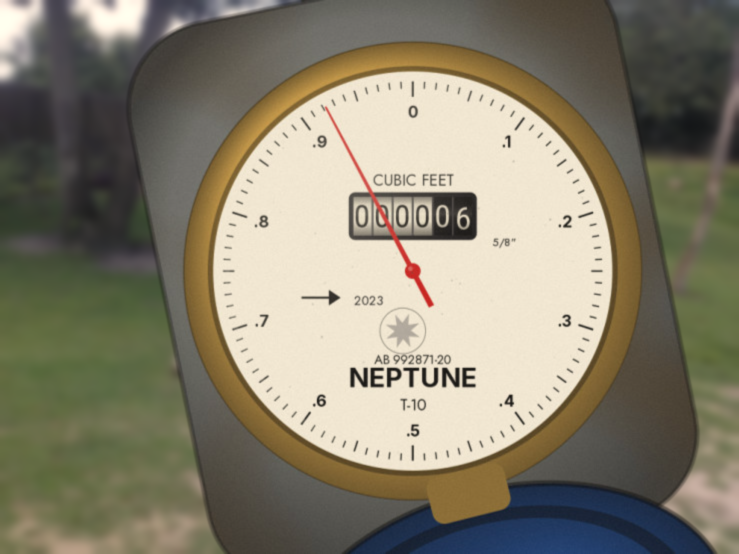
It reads 5.92 ft³
